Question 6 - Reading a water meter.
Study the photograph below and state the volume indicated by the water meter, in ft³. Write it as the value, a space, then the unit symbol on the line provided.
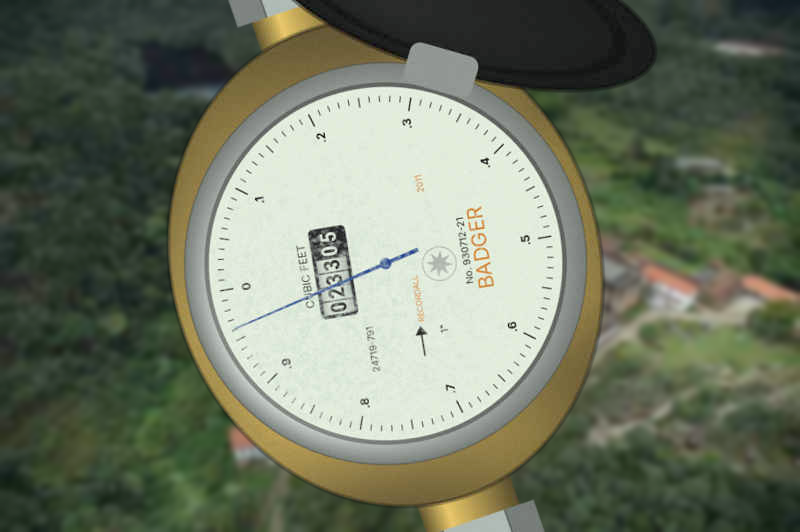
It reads 23304.96 ft³
